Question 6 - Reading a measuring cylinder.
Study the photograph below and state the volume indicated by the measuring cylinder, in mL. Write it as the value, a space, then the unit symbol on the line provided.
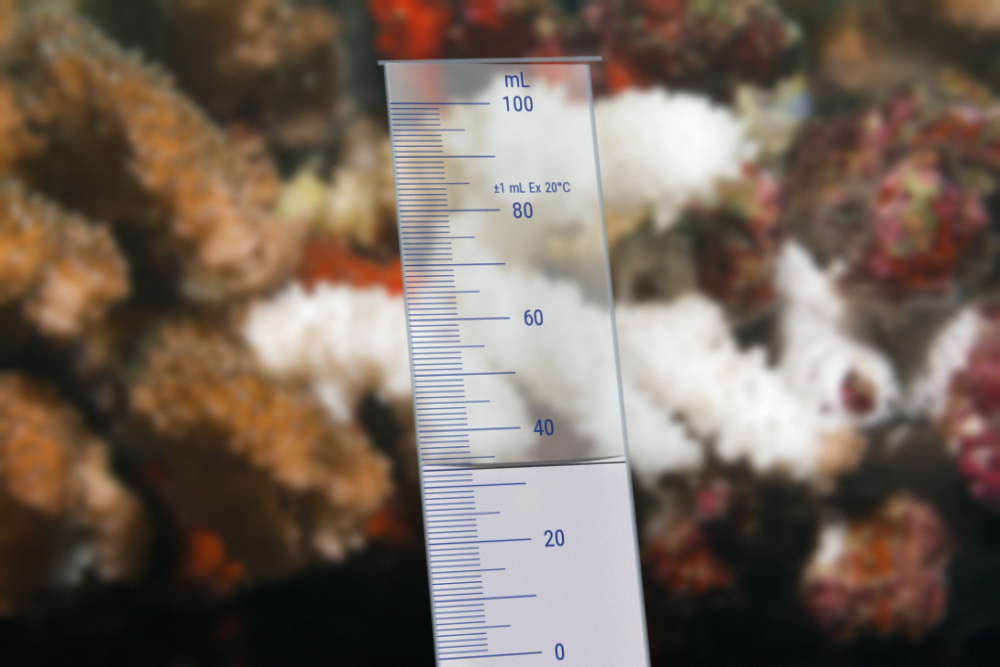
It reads 33 mL
